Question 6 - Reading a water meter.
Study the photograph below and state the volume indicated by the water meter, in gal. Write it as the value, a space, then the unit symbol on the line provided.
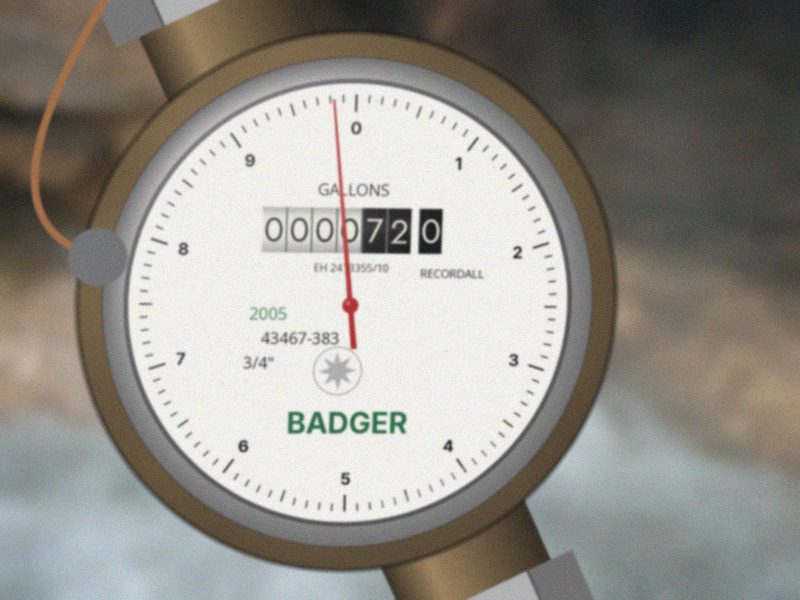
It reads 719.8 gal
